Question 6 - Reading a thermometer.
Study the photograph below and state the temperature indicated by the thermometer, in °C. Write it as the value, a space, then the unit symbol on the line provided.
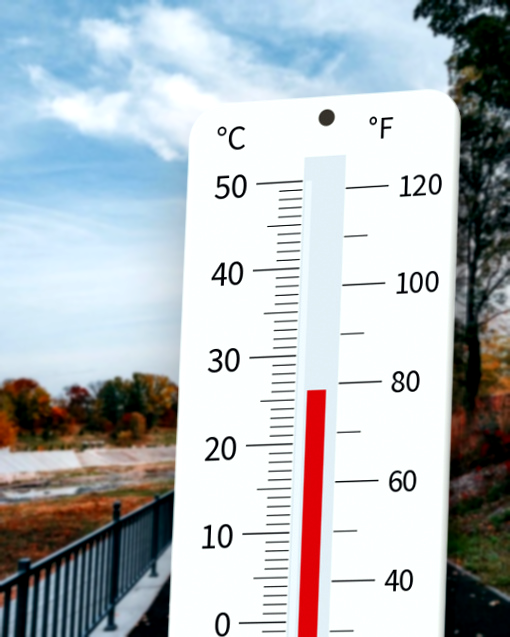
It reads 26 °C
